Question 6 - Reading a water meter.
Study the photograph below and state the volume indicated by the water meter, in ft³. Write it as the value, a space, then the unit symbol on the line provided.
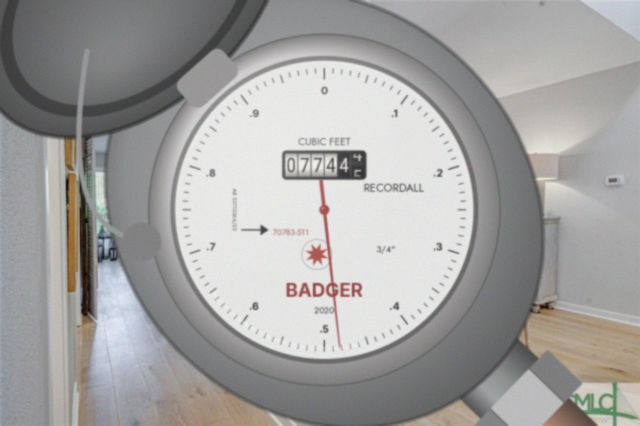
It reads 77444.48 ft³
